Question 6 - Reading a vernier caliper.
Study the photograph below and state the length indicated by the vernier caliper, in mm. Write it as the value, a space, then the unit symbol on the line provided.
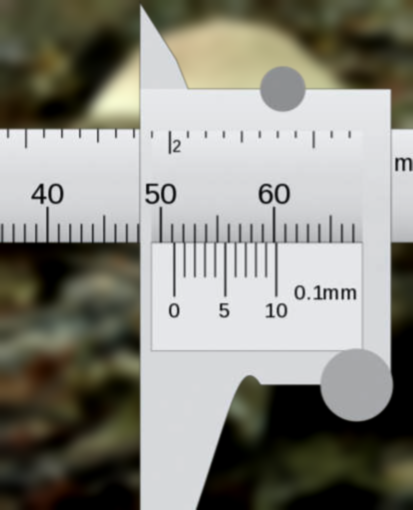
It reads 51.2 mm
